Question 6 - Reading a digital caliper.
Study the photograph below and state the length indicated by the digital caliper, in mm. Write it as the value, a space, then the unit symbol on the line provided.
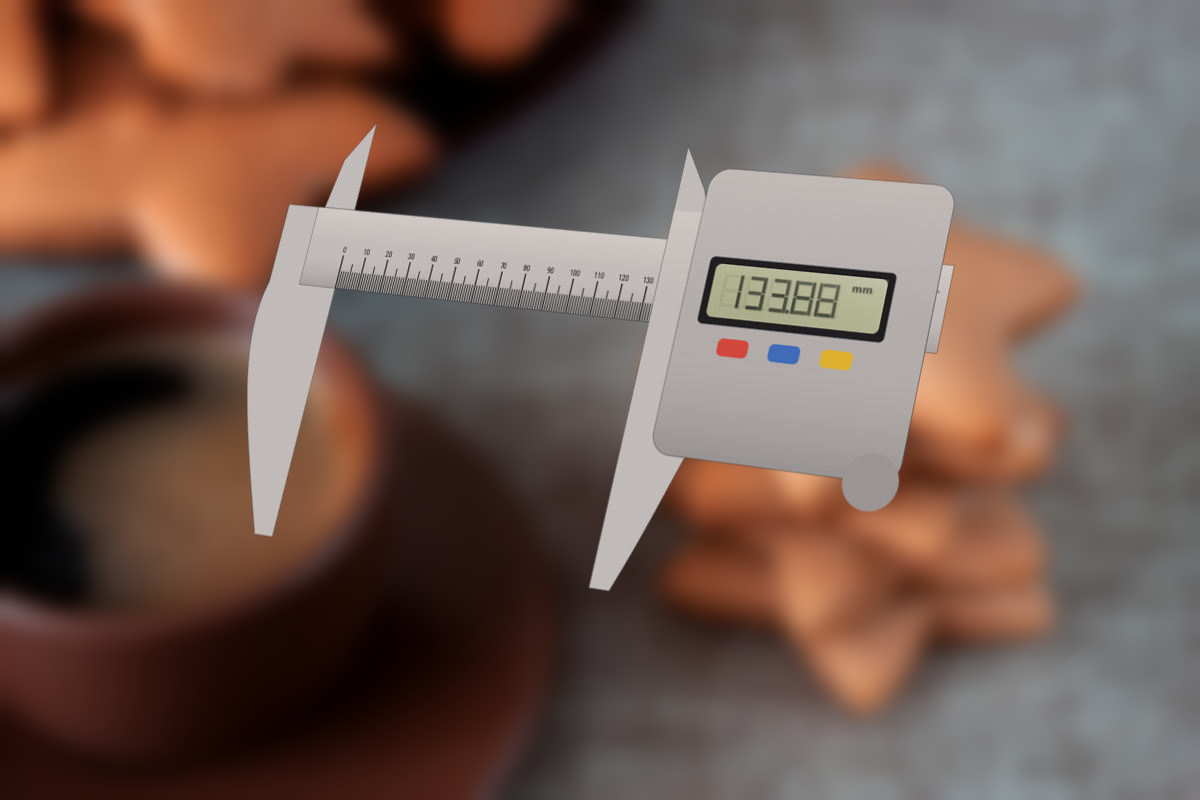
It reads 133.88 mm
